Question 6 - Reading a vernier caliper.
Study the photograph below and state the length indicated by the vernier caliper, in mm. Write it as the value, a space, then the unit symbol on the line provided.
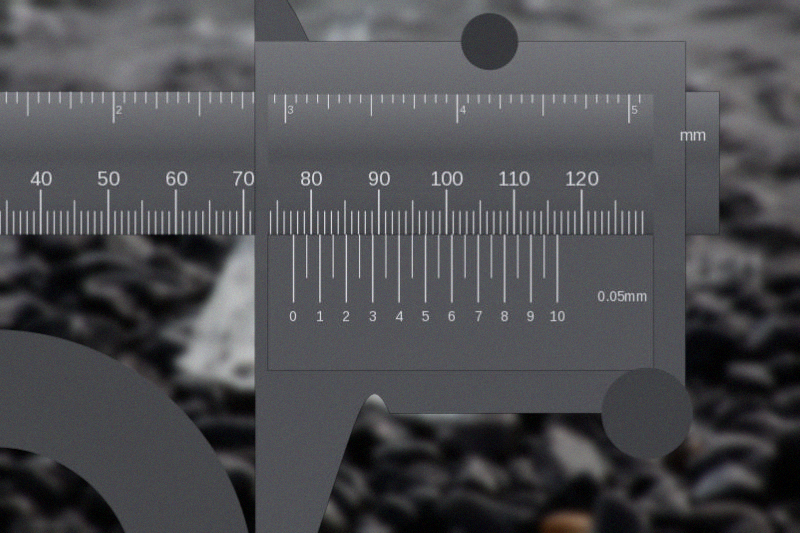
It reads 77.4 mm
